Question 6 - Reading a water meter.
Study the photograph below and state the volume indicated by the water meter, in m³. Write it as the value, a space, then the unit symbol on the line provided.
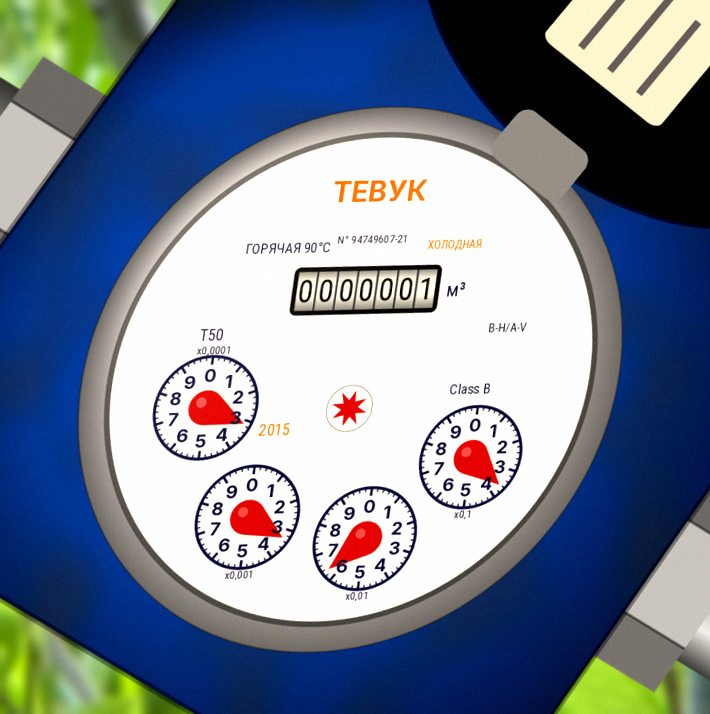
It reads 1.3633 m³
